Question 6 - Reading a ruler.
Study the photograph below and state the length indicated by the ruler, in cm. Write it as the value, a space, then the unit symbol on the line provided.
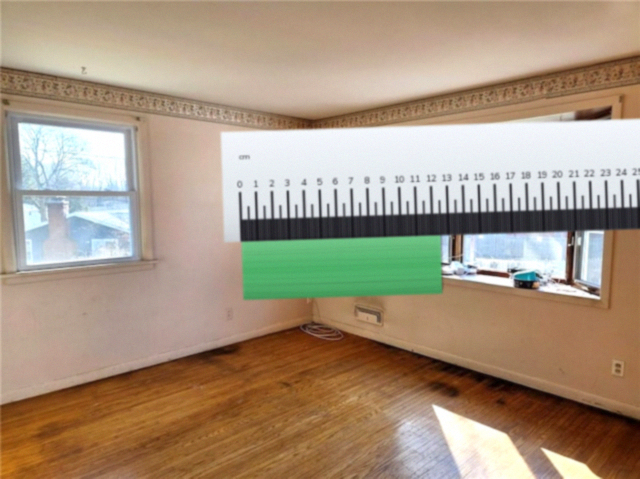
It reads 12.5 cm
